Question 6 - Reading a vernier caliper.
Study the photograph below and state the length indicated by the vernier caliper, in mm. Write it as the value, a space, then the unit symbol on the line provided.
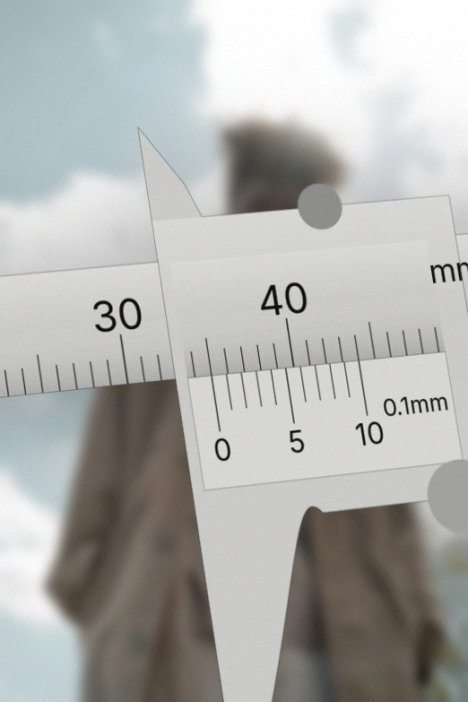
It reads 35.0 mm
